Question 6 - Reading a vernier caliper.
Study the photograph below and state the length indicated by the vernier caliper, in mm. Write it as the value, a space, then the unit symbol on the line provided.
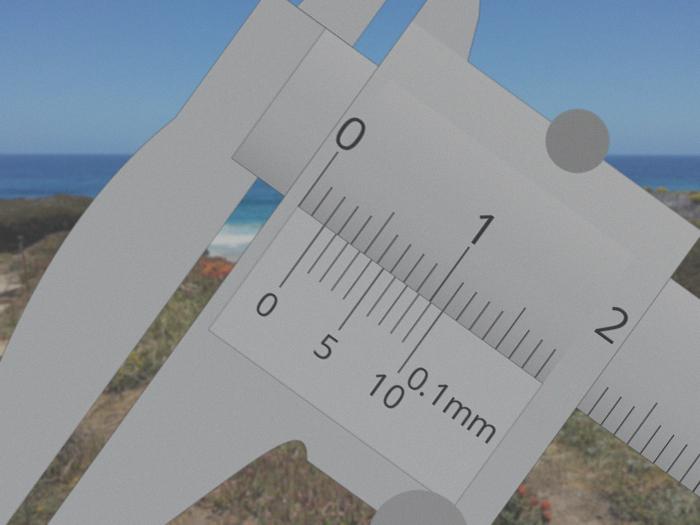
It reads 2.0 mm
